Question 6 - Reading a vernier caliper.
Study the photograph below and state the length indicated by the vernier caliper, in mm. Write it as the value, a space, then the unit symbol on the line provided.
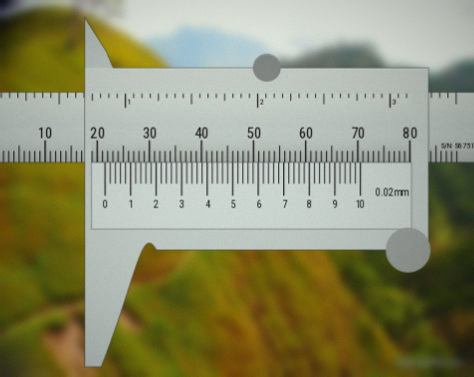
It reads 21.5 mm
